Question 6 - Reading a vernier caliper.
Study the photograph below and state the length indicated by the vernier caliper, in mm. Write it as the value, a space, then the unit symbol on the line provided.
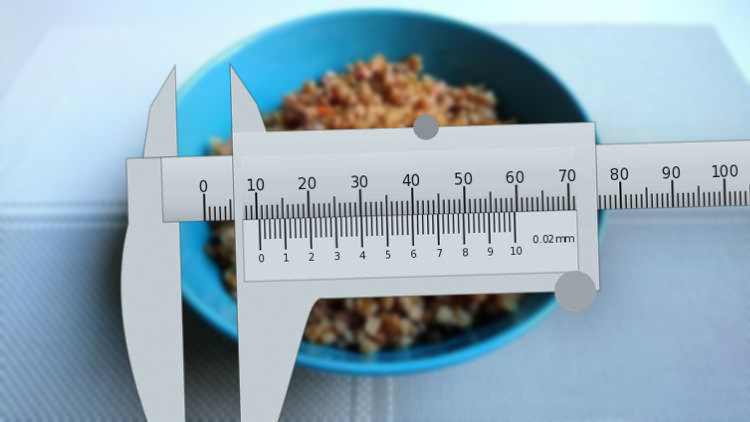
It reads 10.5 mm
